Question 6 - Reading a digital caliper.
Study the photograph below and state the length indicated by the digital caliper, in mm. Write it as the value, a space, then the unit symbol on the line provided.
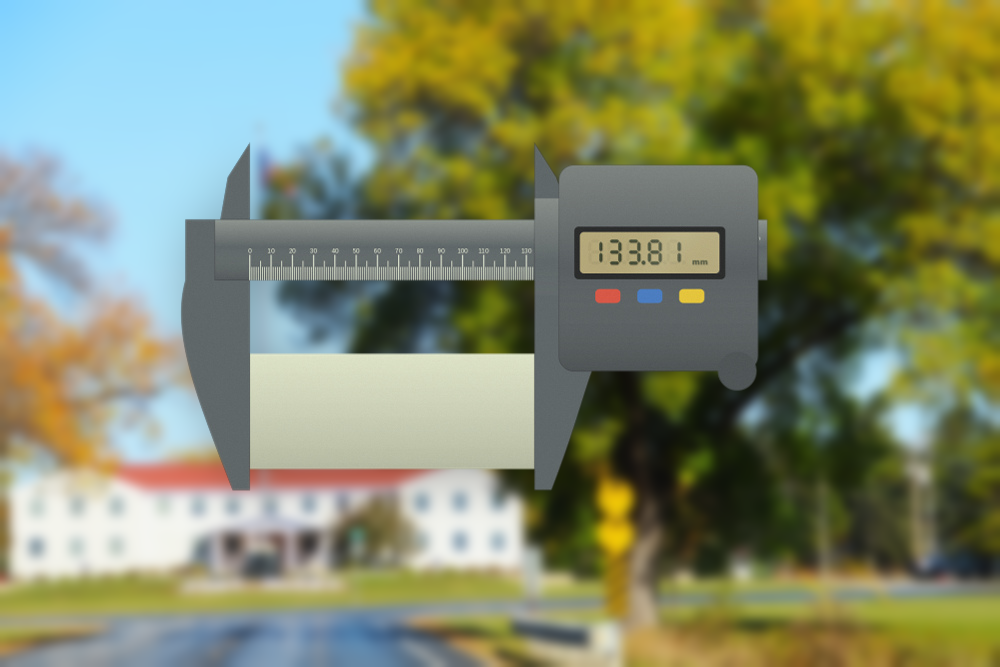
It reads 133.81 mm
